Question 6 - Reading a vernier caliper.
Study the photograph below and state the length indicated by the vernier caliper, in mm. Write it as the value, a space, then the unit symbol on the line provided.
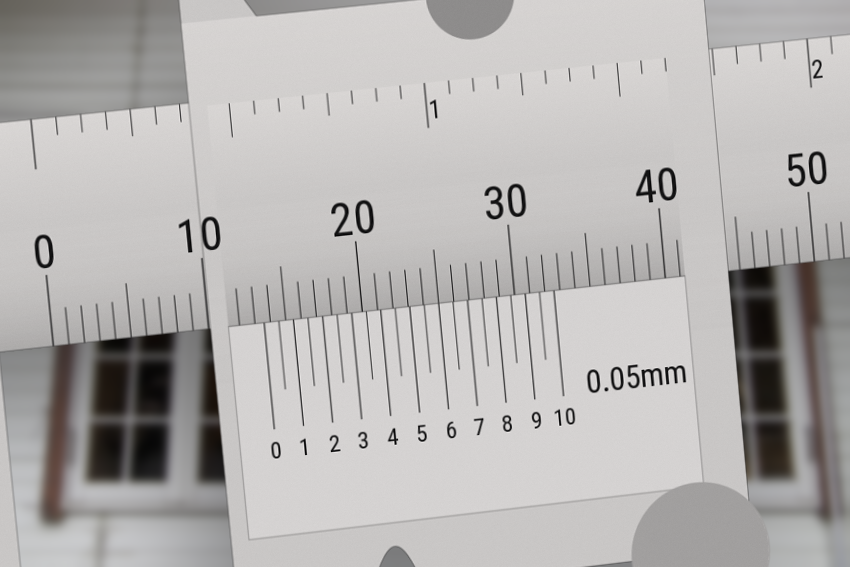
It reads 13.6 mm
